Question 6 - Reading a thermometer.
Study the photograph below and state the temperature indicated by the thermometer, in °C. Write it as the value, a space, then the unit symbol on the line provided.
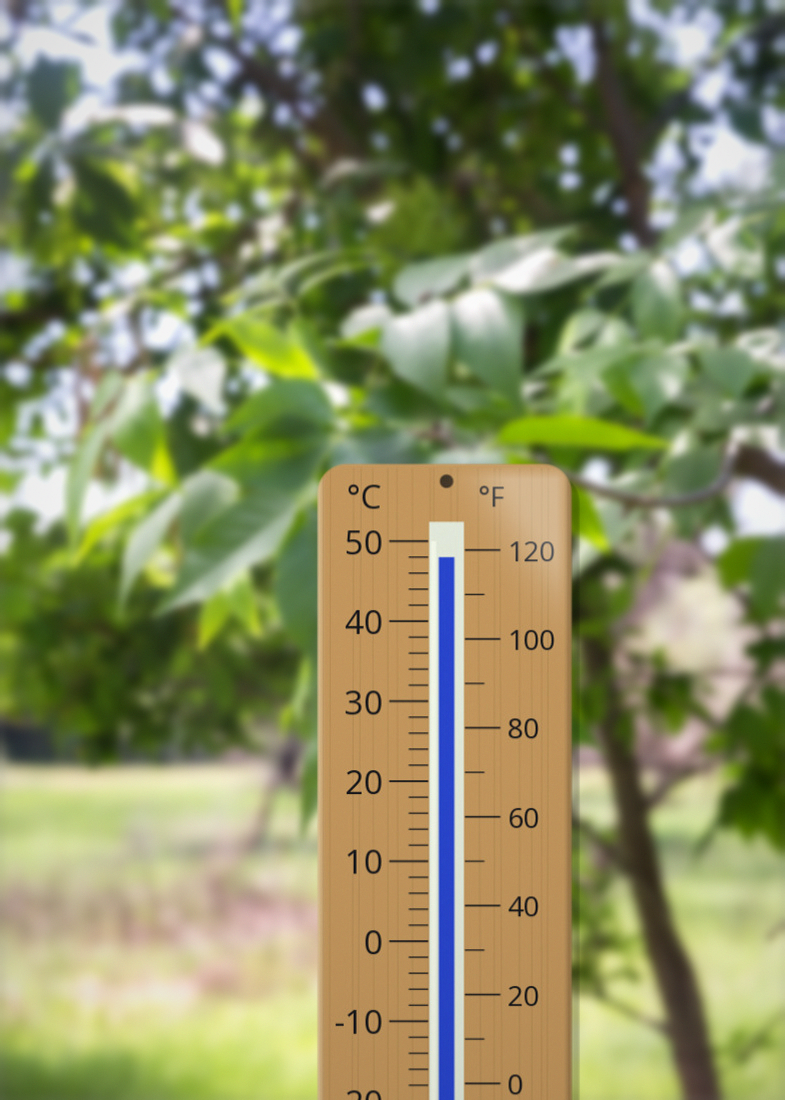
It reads 48 °C
